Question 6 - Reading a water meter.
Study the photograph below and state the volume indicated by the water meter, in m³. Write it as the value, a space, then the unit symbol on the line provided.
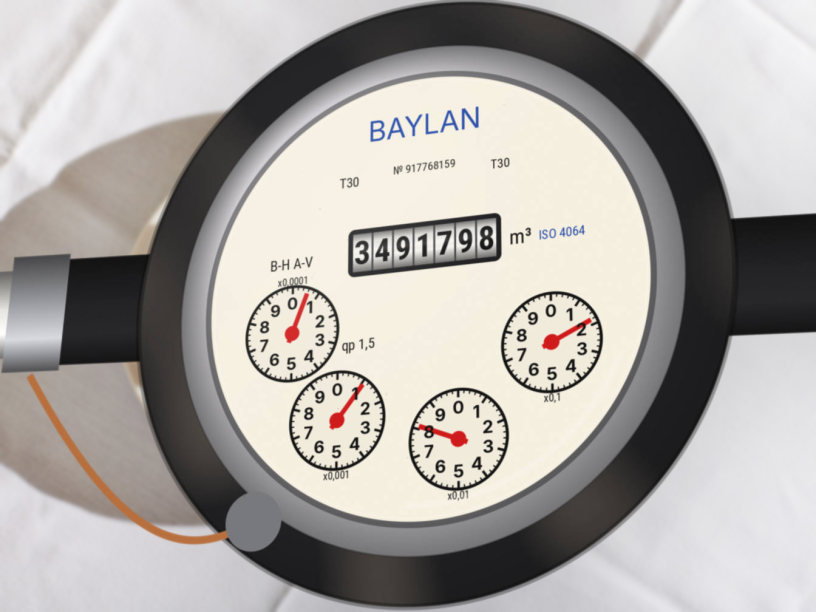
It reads 3491798.1810 m³
